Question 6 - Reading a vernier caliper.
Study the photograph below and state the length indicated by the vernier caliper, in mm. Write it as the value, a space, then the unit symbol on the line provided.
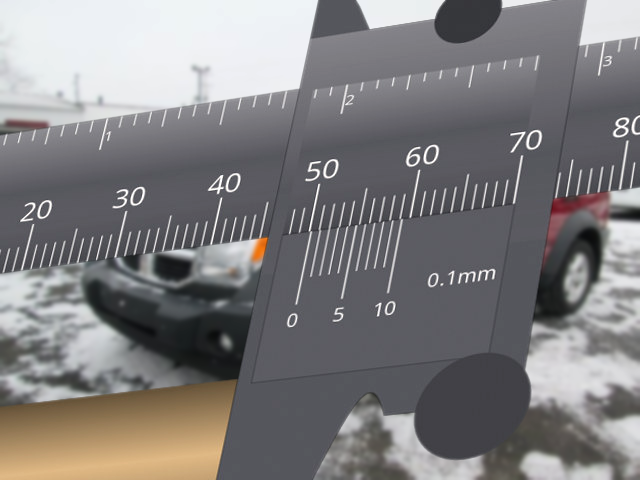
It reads 50.2 mm
